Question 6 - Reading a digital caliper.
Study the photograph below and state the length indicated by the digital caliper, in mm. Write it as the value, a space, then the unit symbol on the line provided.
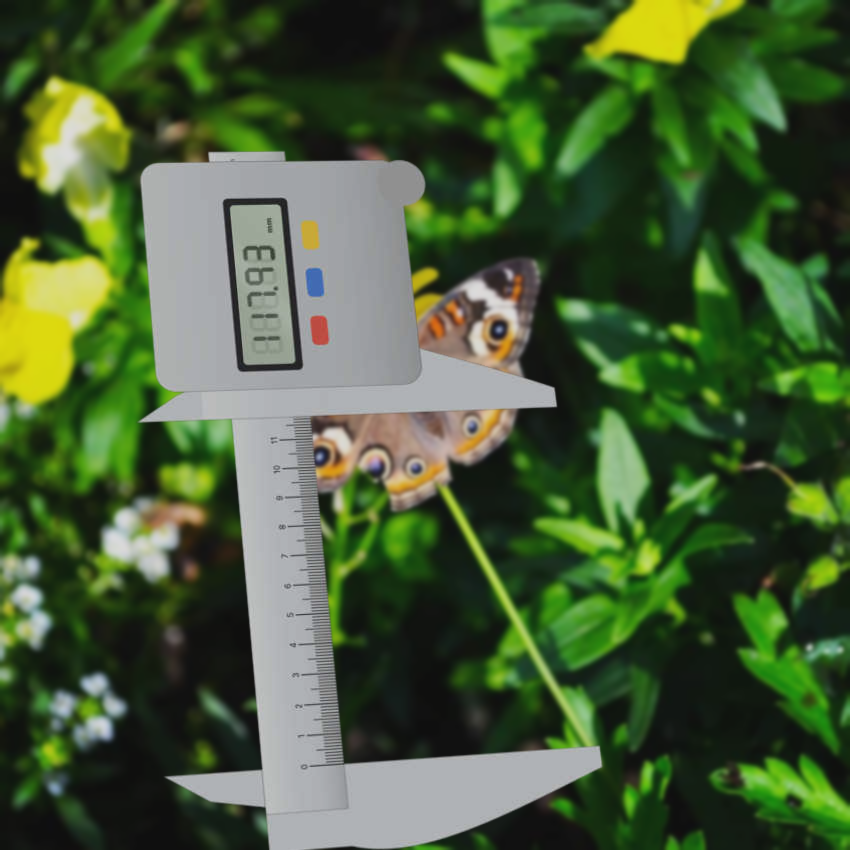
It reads 117.93 mm
